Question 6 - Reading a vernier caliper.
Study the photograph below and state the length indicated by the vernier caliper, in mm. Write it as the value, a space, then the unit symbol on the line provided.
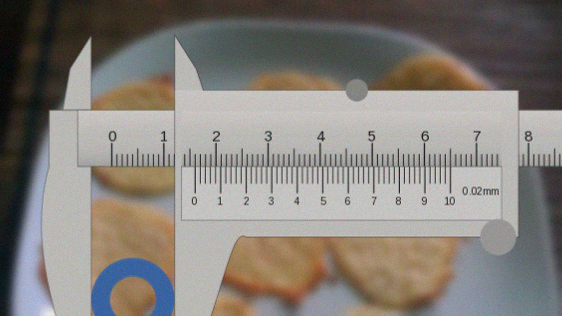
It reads 16.0 mm
